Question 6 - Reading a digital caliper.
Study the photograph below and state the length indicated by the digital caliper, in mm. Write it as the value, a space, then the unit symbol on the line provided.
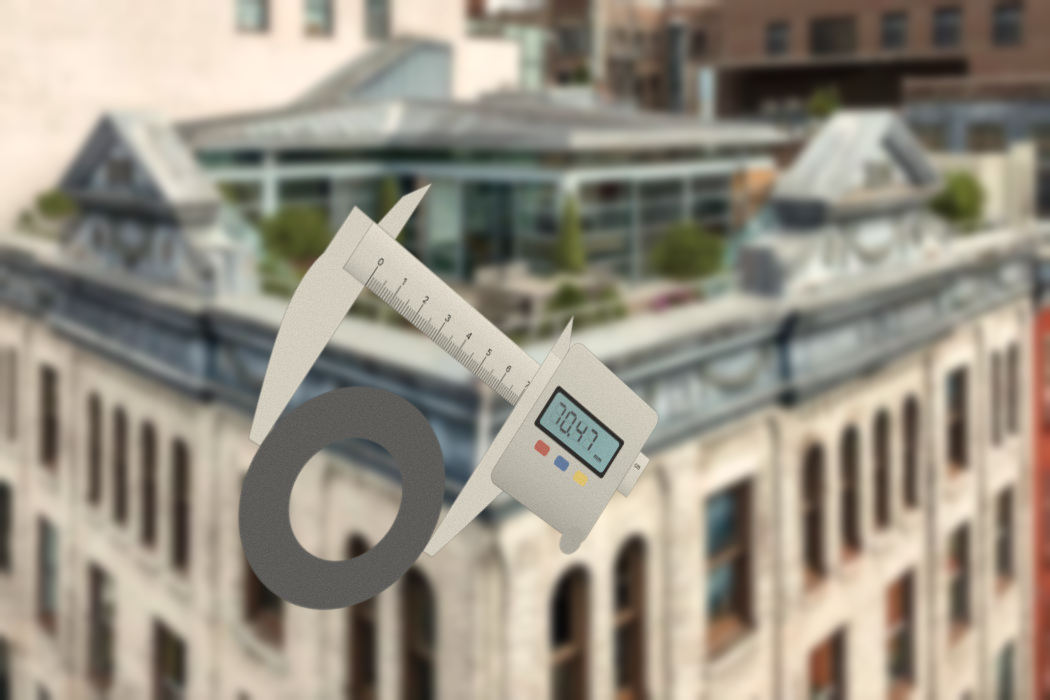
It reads 70.47 mm
